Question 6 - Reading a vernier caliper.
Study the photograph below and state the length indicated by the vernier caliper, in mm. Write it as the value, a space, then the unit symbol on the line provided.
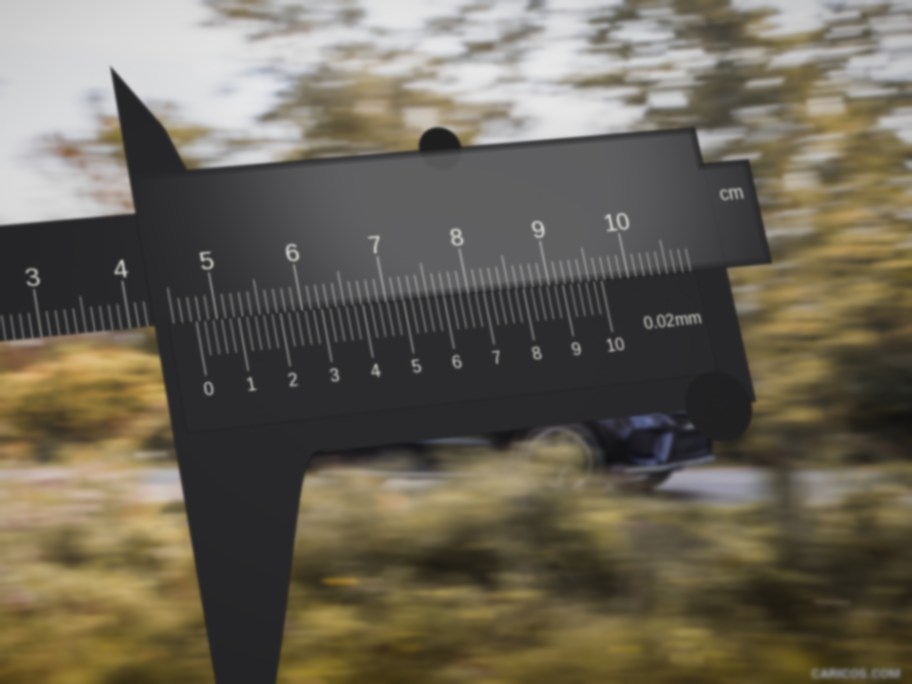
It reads 47.6 mm
